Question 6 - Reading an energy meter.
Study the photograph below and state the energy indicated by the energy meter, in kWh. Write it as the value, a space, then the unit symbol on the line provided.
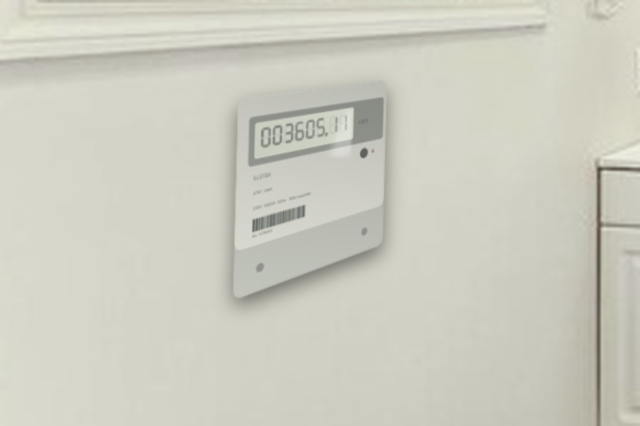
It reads 3605.11 kWh
